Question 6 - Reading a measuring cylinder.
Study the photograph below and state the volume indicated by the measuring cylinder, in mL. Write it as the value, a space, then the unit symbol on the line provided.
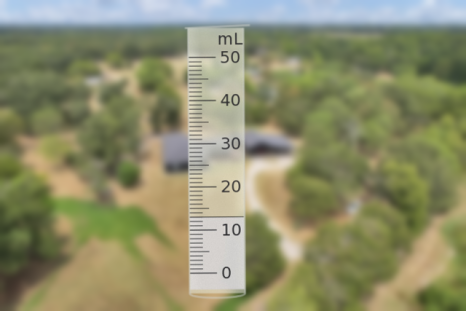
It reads 13 mL
